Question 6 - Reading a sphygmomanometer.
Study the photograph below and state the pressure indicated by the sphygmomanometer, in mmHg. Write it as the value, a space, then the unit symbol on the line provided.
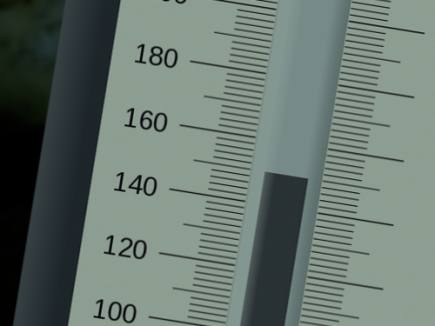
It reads 150 mmHg
